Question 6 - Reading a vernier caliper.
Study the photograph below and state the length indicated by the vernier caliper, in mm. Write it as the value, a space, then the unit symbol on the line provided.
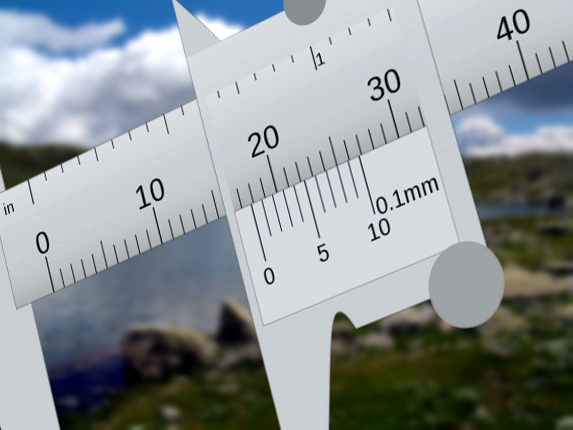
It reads 17.8 mm
